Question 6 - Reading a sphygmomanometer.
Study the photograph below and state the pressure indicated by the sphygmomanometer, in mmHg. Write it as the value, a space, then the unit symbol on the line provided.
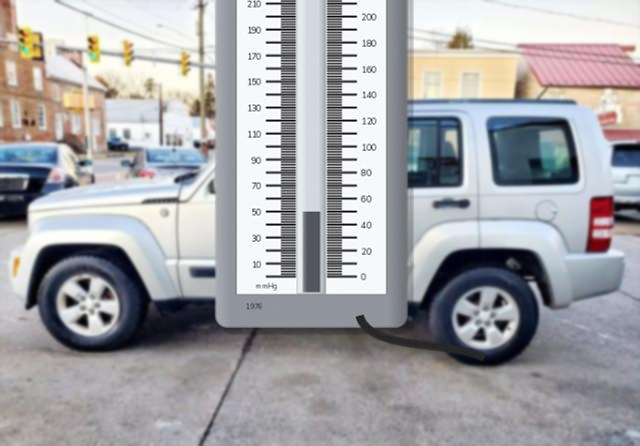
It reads 50 mmHg
